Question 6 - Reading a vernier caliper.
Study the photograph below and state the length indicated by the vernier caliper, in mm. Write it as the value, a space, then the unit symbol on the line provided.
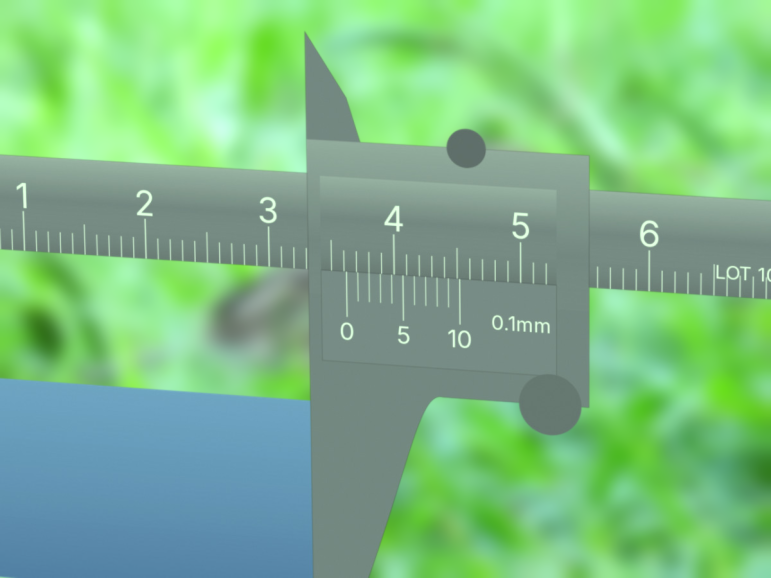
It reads 36.2 mm
